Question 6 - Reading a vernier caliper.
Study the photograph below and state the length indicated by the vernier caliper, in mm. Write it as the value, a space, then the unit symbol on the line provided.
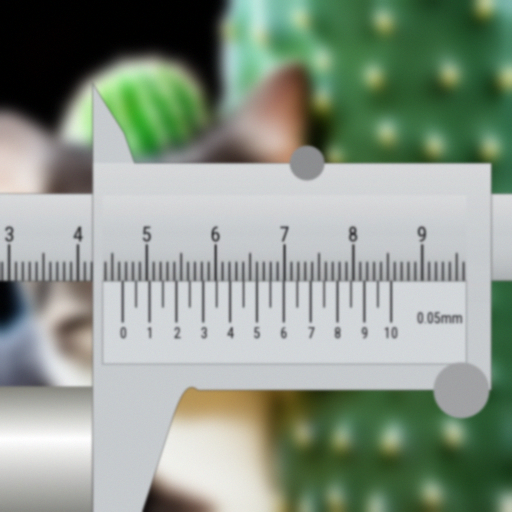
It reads 46.5 mm
